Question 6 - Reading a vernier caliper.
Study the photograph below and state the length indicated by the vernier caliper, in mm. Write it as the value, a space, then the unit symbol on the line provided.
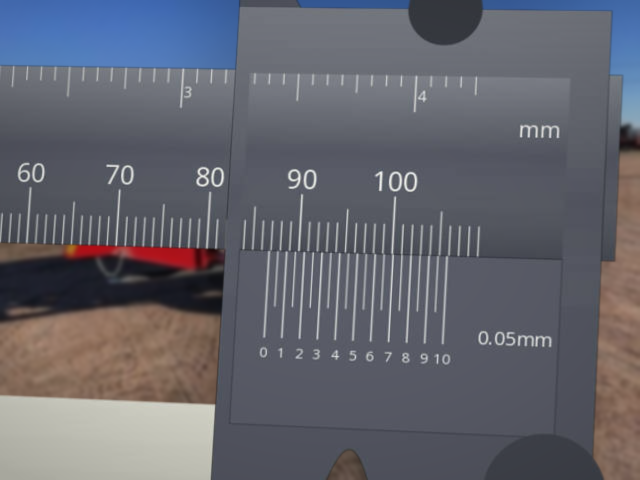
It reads 86.8 mm
